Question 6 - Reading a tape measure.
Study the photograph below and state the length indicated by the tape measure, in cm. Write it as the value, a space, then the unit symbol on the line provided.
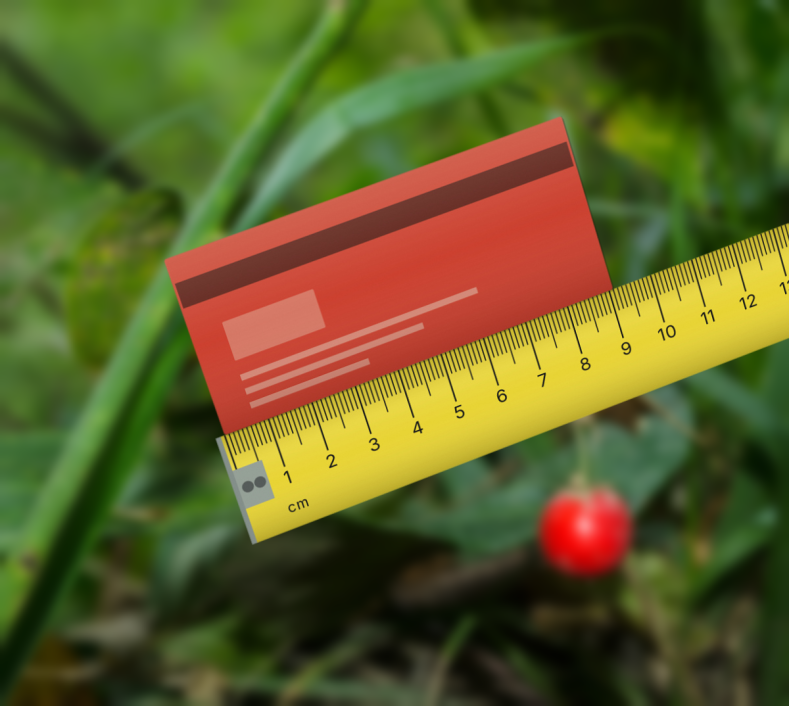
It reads 9.1 cm
